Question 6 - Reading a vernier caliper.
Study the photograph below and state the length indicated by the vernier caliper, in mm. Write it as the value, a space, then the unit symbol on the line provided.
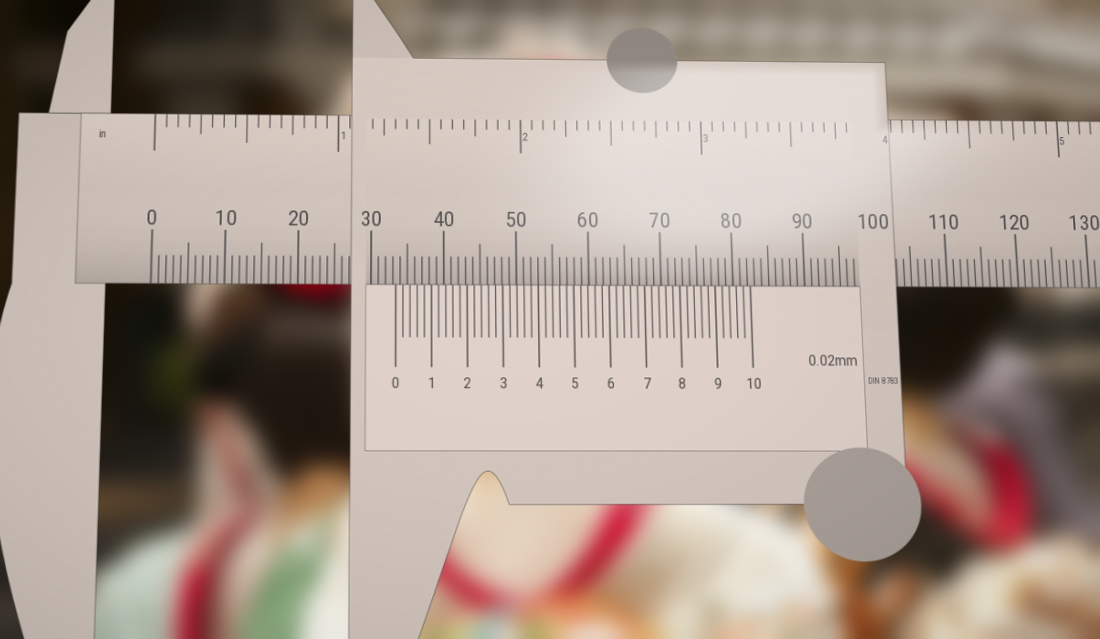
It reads 33.4 mm
